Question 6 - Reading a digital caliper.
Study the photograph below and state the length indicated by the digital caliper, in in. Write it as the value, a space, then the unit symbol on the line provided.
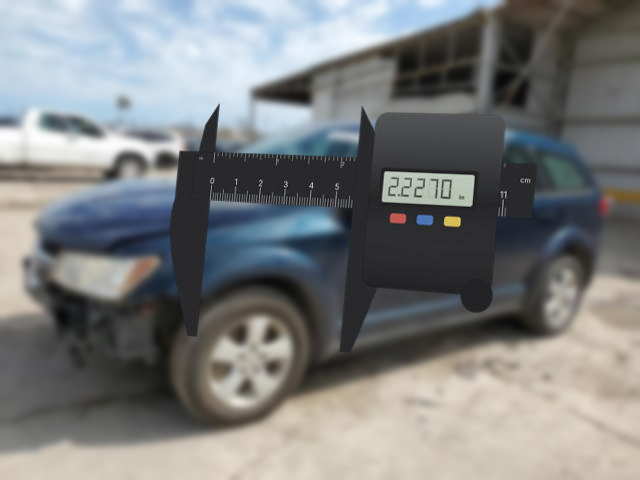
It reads 2.2270 in
